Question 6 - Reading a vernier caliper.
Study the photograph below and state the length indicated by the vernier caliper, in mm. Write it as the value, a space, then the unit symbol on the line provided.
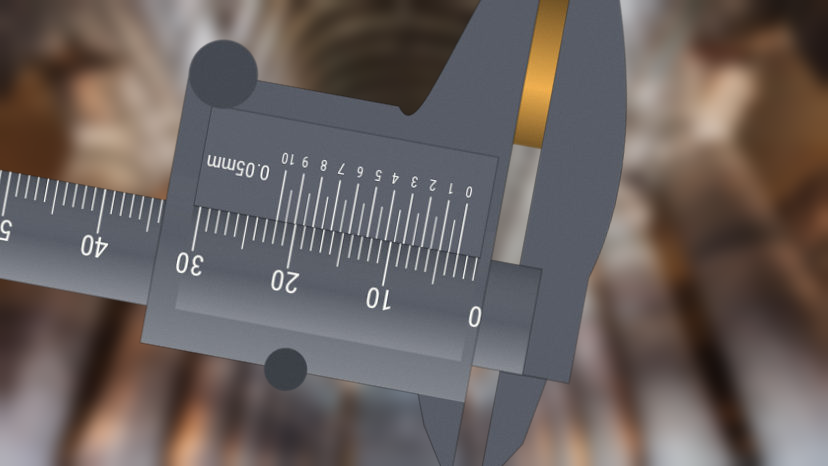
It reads 3.0 mm
